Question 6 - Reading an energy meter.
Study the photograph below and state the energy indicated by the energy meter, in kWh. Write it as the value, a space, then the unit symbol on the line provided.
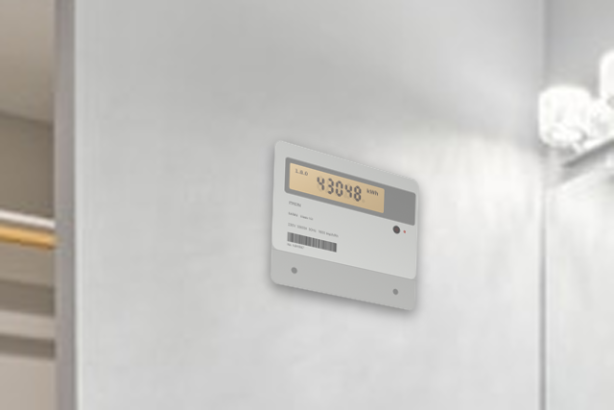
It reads 43048 kWh
